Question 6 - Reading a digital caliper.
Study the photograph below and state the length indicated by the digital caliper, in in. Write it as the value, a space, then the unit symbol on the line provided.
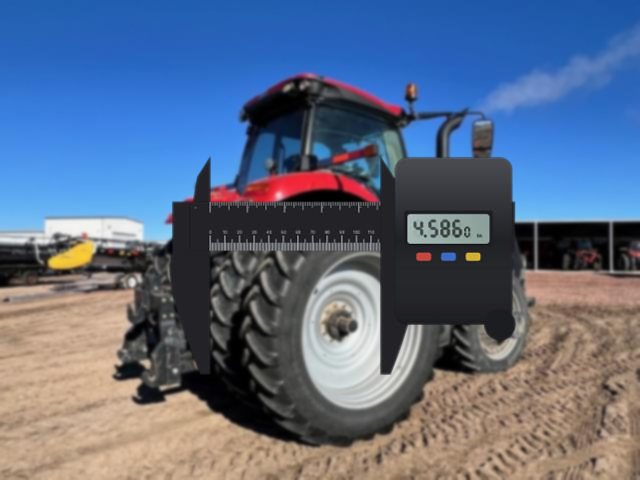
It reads 4.5860 in
